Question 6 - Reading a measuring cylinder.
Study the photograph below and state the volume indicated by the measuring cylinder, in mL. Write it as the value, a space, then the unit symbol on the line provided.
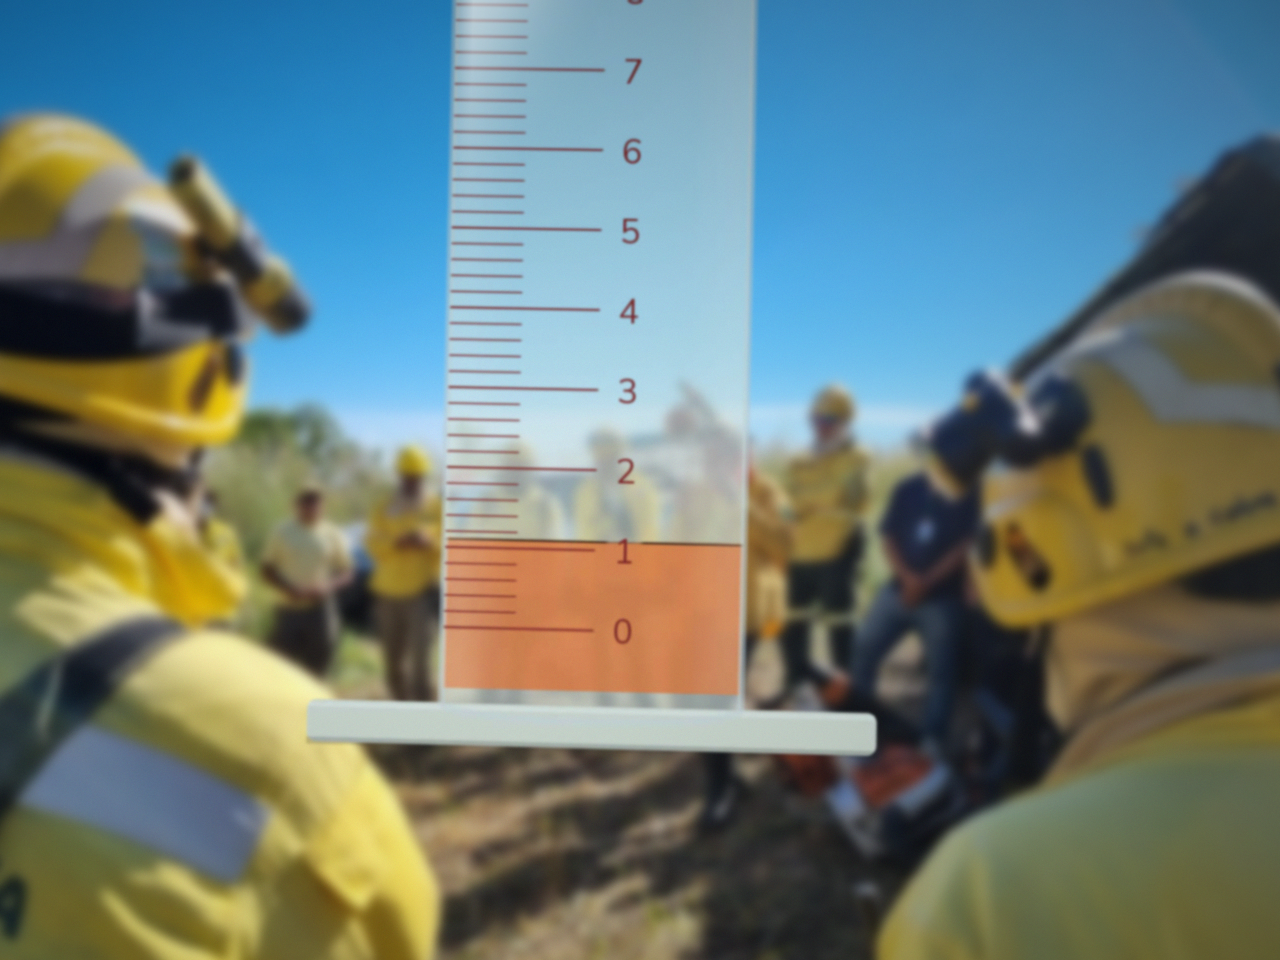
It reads 1.1 mL
